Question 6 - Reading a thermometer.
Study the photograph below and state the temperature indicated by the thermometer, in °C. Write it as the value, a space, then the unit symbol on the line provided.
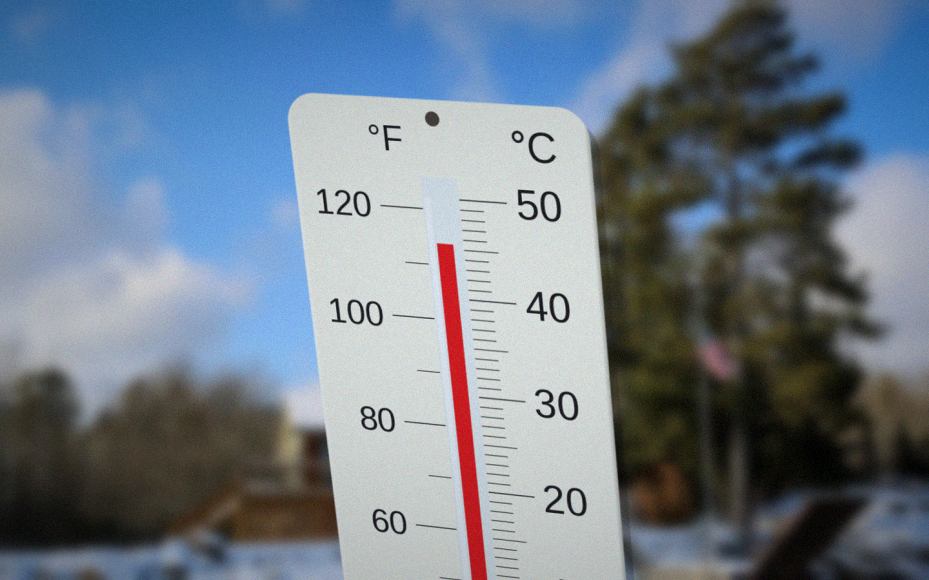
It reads 45.5 °C
